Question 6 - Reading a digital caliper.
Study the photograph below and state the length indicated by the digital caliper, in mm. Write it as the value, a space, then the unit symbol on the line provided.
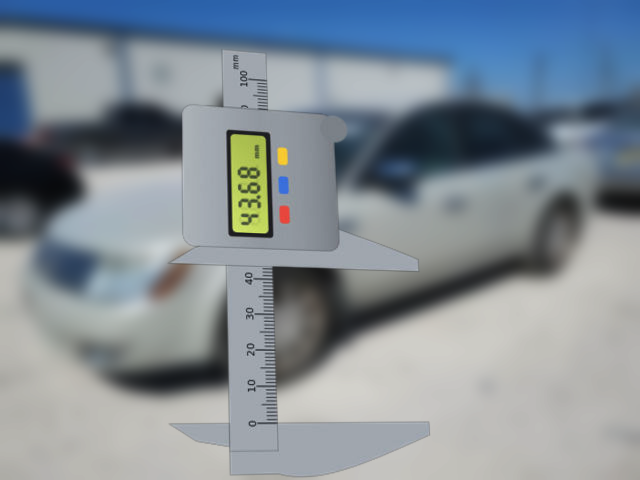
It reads 43.68 mm
